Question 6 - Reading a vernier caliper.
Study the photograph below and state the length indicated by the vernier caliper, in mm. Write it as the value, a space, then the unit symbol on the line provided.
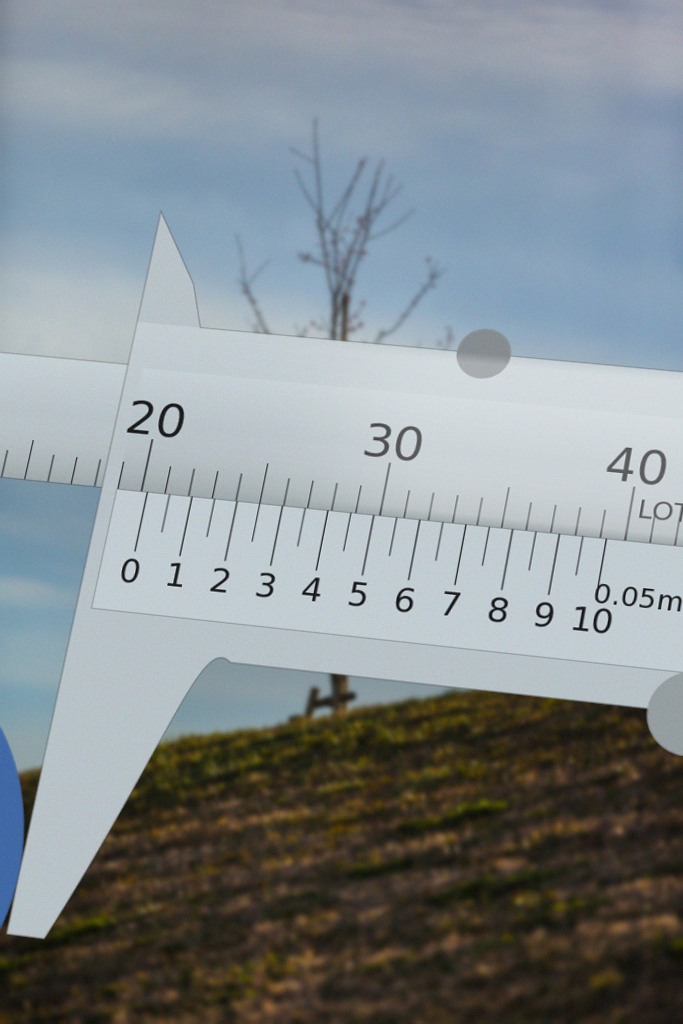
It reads 20.25 mm
